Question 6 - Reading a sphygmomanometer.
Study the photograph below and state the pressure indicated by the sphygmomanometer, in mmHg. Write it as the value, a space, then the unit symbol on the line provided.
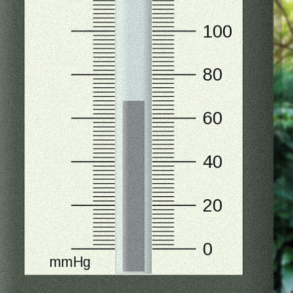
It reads 68 mmHg
